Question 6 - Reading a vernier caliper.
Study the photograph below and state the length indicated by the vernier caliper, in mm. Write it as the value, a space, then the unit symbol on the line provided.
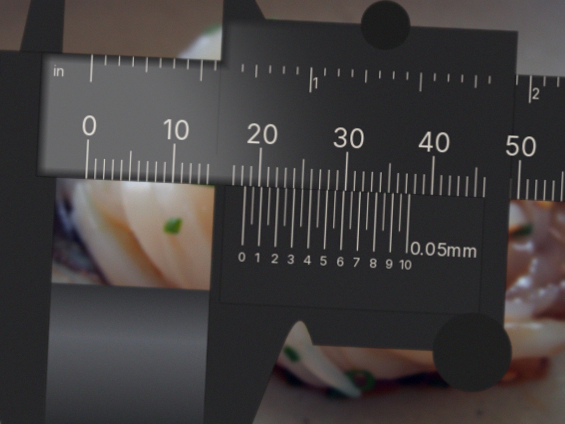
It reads 18.4 mm
